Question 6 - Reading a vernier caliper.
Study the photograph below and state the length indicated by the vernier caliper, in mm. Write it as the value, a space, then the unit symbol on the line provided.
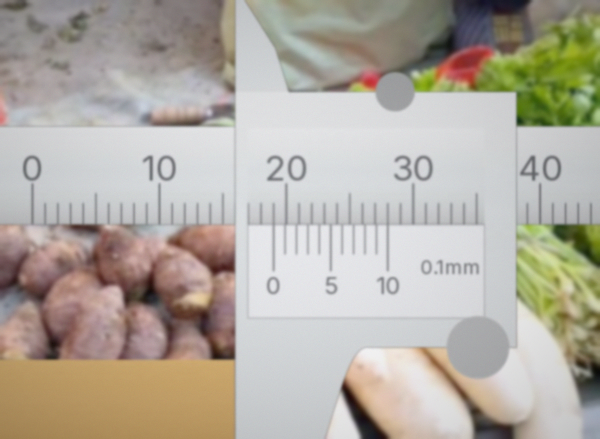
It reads 19.0 mm
